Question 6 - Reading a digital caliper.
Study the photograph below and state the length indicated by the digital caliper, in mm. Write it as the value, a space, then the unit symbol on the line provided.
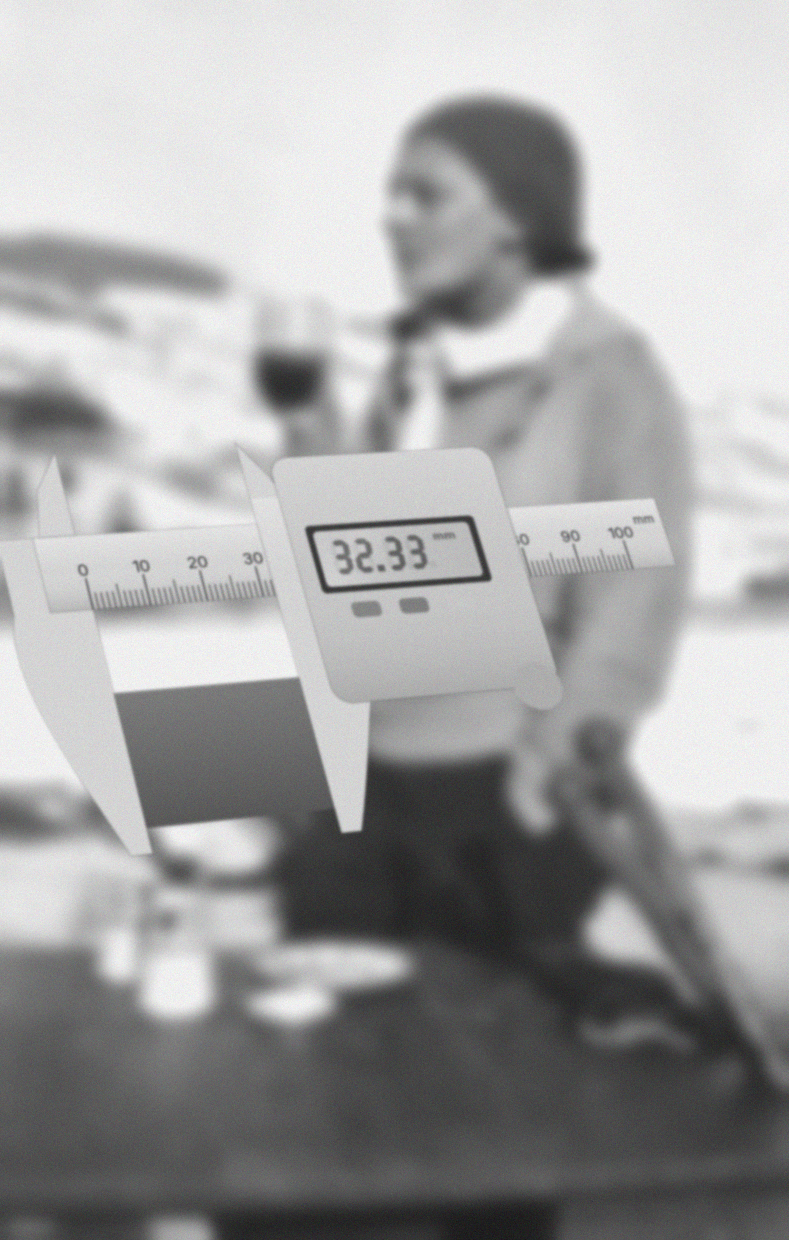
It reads 32.33 mm
